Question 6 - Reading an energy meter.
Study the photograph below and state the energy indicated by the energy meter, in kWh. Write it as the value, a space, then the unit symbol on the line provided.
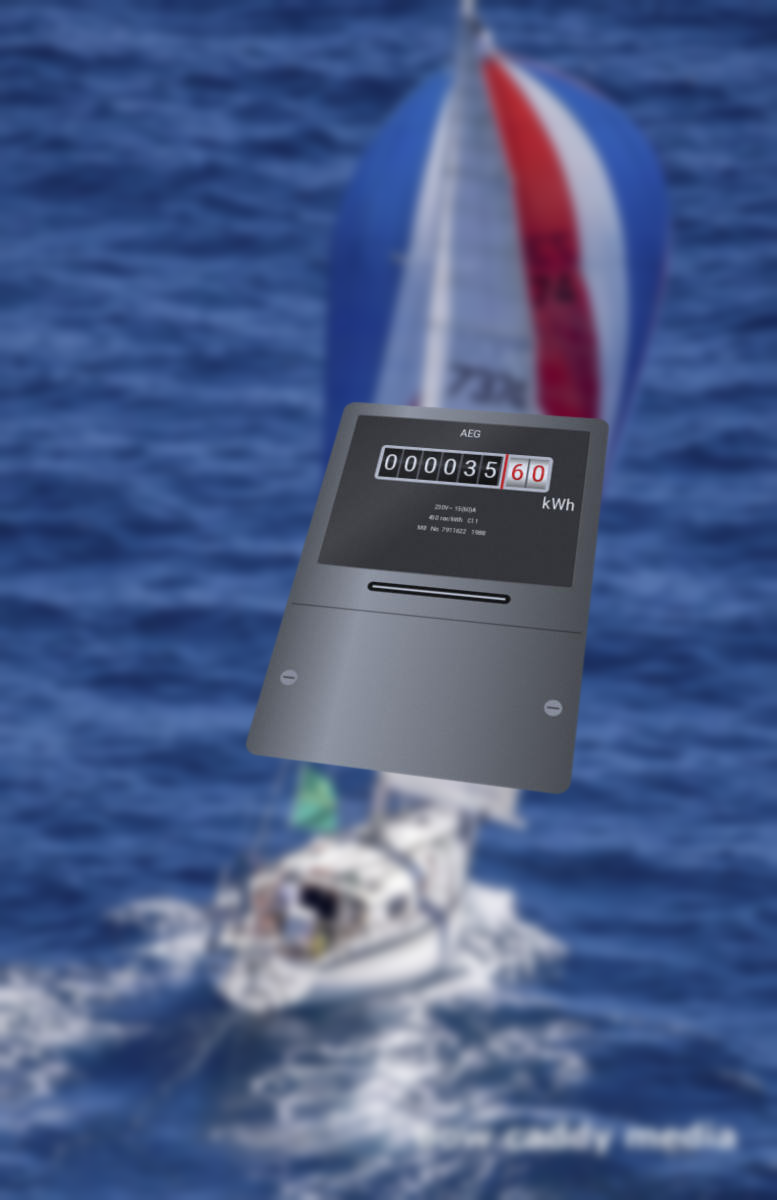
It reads 35.60 kWh
